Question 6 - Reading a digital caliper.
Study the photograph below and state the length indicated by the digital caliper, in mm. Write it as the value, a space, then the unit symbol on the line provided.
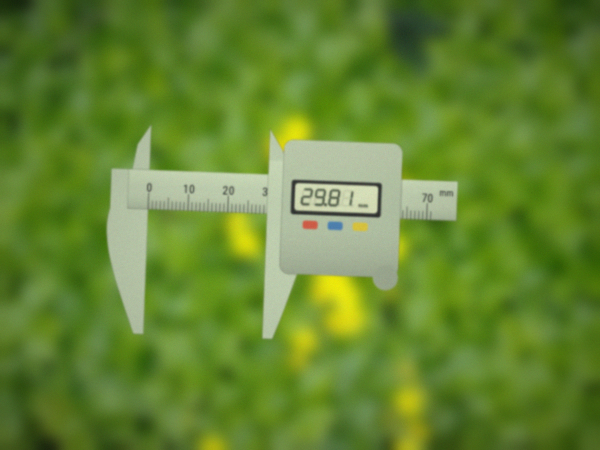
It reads 29.81 mm
